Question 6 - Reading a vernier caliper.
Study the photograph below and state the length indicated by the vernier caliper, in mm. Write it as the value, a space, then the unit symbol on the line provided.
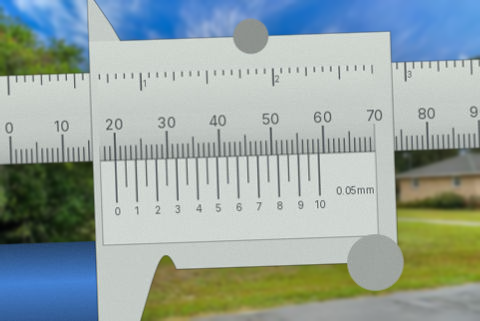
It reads 20.0 mm
